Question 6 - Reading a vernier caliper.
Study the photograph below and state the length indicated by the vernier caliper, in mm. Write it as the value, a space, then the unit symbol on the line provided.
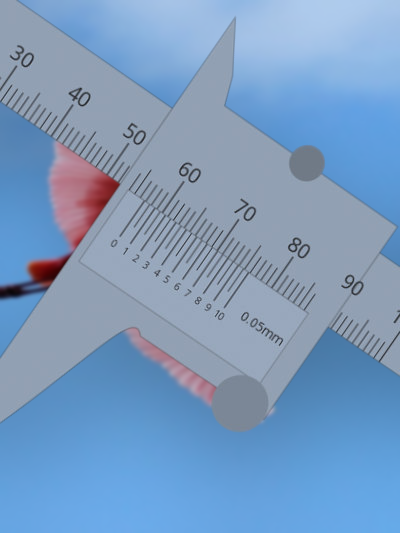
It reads 56.8 mm
